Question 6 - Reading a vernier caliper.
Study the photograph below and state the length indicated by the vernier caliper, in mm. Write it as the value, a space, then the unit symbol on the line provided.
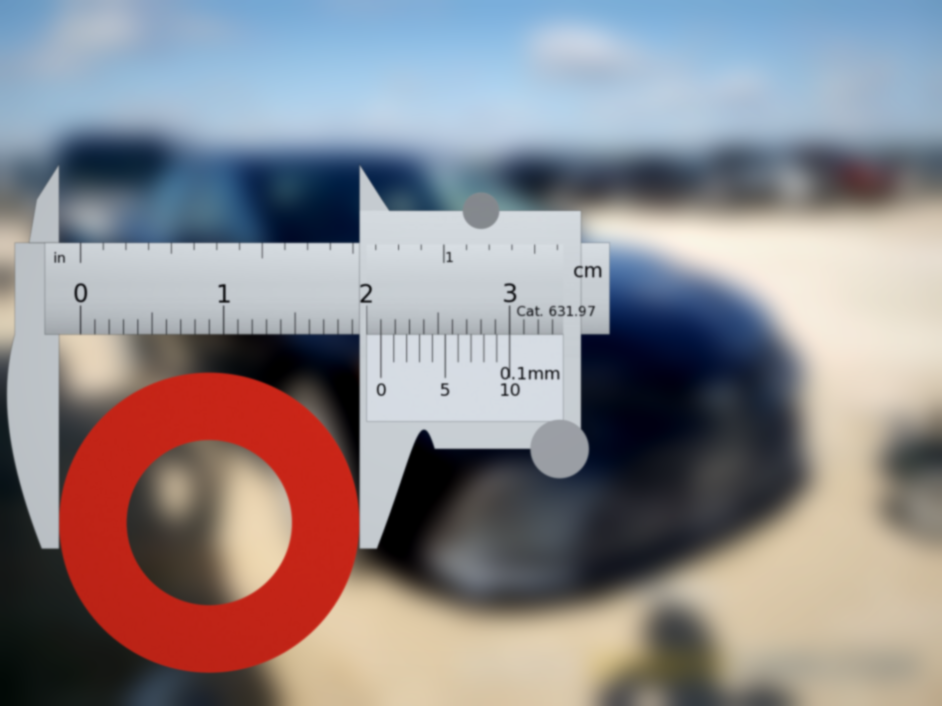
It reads 21.0 mm
